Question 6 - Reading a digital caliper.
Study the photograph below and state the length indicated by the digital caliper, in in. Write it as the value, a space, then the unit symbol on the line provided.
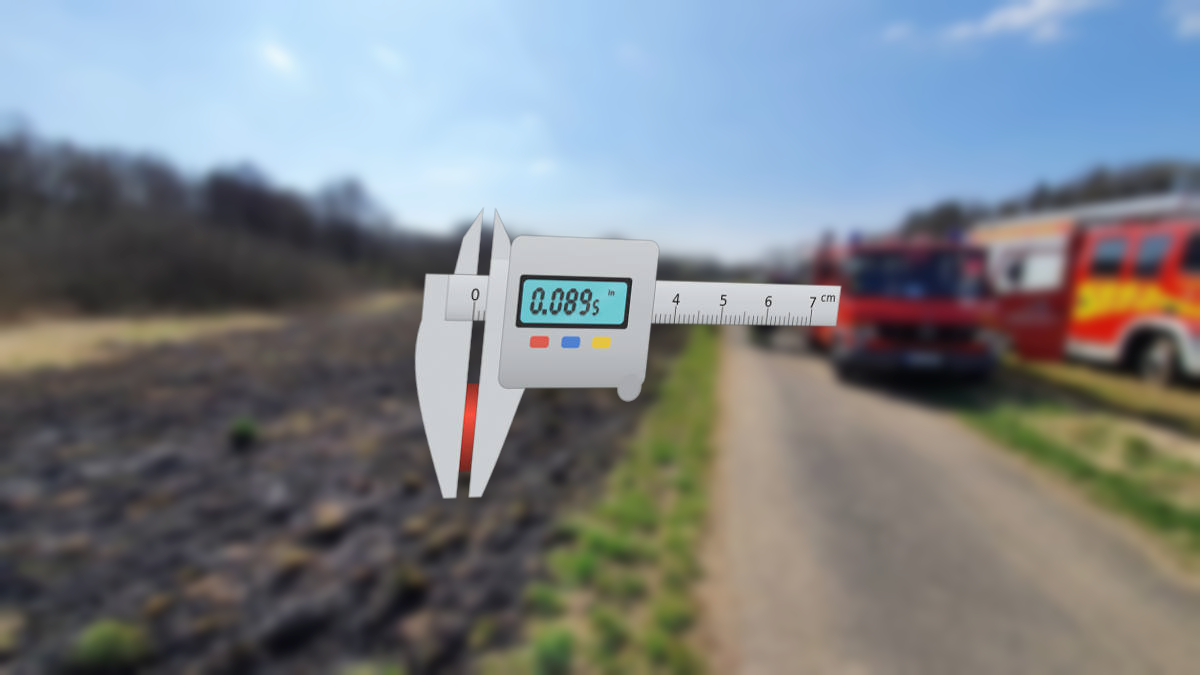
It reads 0.0895 in
